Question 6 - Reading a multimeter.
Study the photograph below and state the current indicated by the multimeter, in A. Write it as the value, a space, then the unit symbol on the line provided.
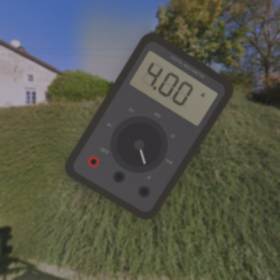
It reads 4.00 A
